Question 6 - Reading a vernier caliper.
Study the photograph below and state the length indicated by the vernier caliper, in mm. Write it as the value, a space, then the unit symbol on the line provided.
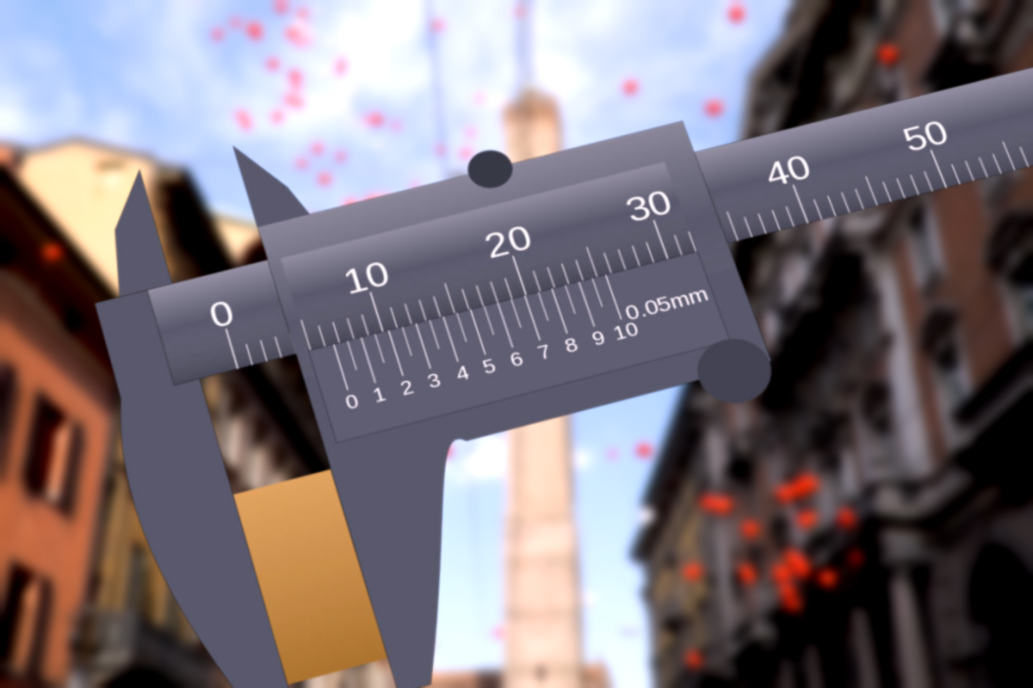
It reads 6.6 mm
